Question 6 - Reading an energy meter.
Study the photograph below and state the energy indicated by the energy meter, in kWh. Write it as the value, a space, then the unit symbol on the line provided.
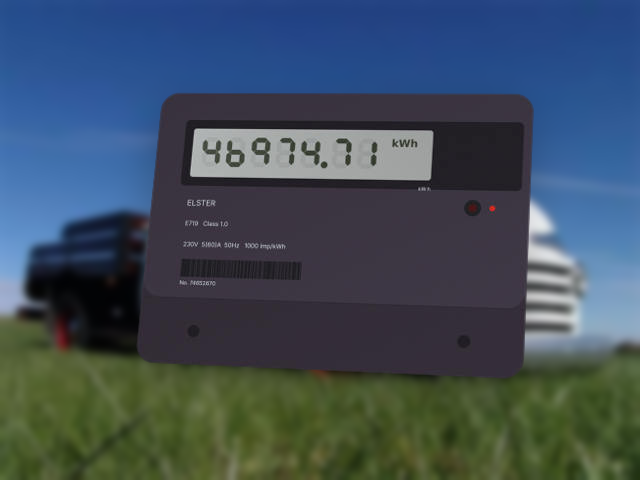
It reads 46974.71 kWh
